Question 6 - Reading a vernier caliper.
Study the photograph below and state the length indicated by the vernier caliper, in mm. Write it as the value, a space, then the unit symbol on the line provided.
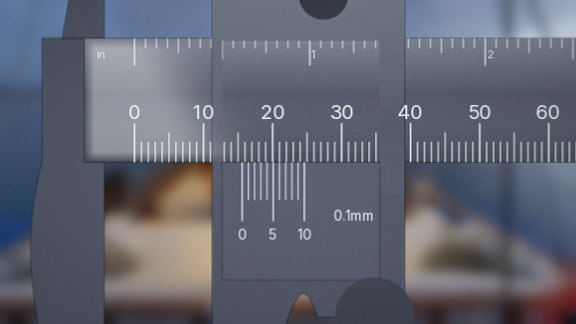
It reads 15.6 mm
